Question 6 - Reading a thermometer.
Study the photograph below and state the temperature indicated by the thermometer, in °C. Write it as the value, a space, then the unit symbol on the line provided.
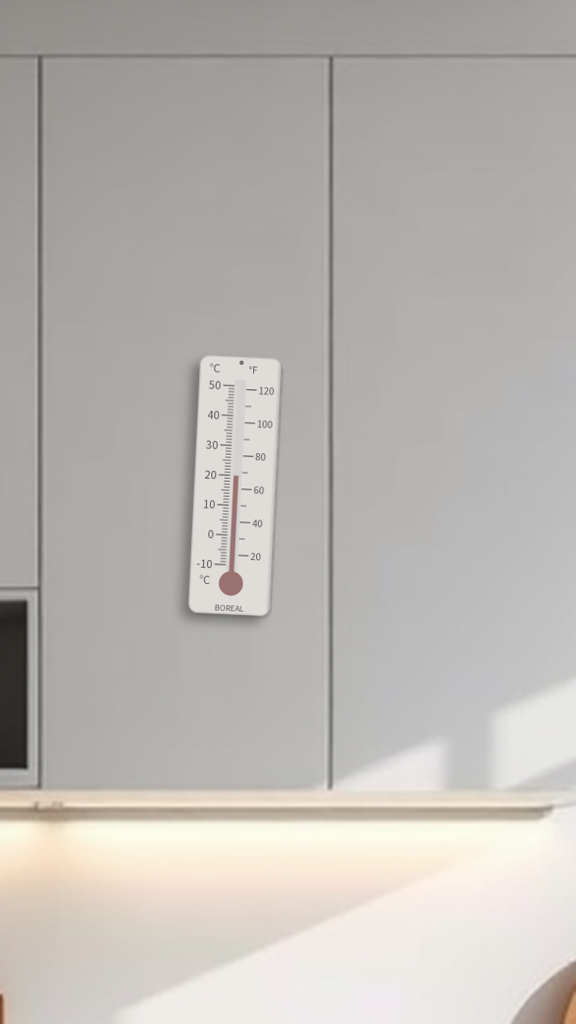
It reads 20 °C
